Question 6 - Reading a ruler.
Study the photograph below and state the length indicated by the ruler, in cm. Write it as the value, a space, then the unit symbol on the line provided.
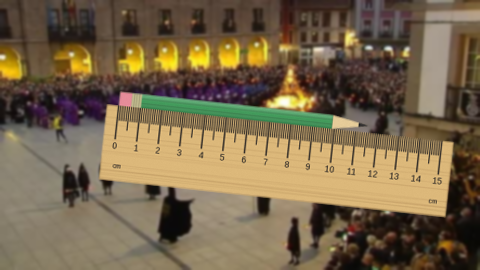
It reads 11.5 cm
